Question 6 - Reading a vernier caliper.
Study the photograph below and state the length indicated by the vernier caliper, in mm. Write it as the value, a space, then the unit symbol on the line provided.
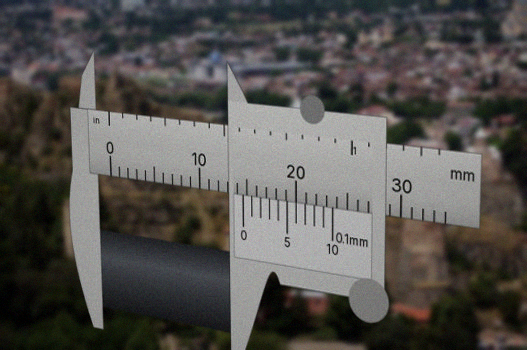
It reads 14.6 mm
